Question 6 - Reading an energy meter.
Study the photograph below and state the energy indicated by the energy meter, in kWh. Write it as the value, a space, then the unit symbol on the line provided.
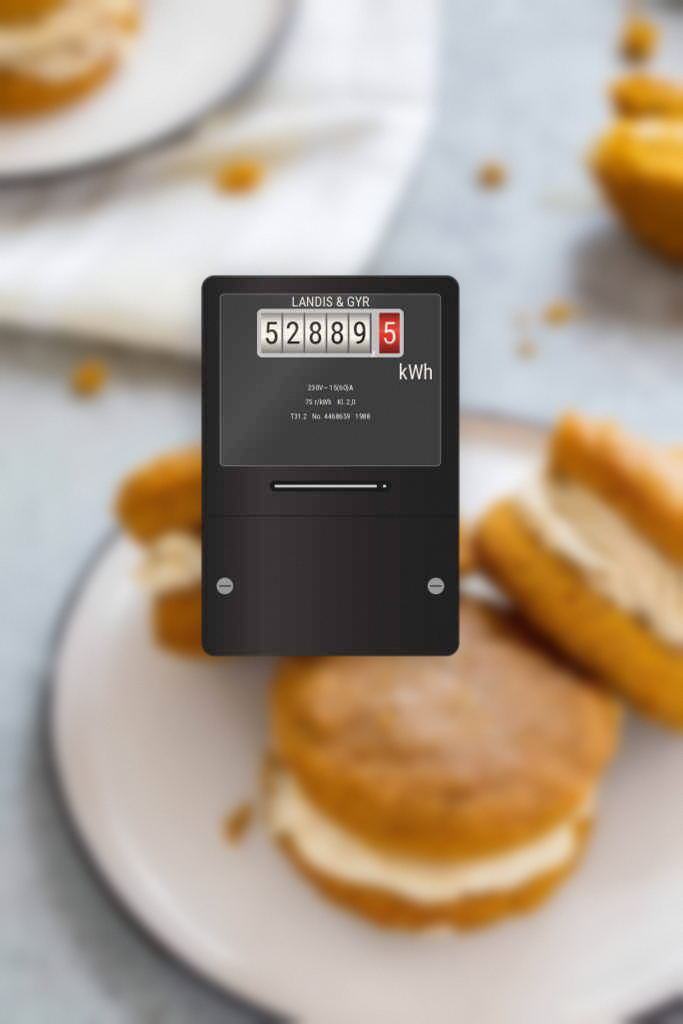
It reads 52889.5 kWh
